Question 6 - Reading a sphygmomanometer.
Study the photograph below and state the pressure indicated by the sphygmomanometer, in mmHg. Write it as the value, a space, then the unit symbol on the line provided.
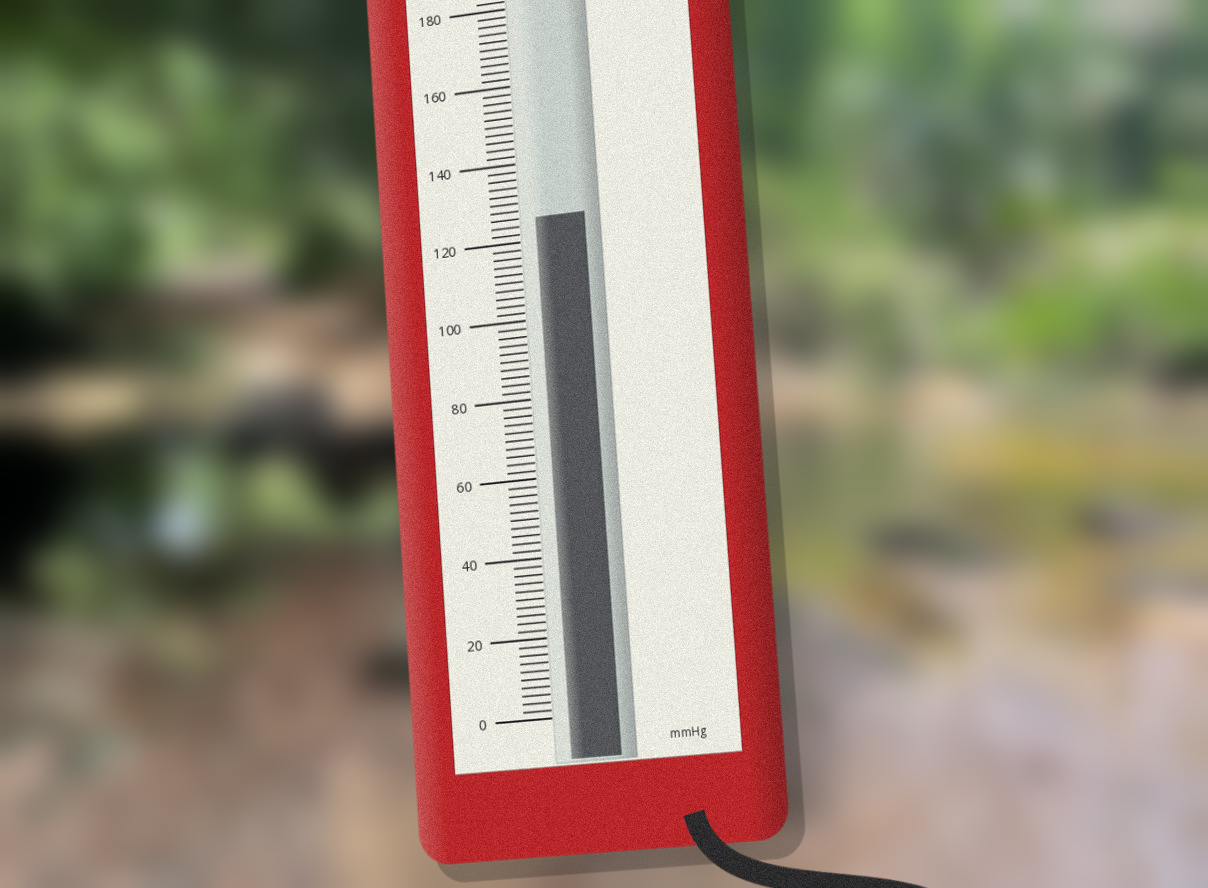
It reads 126 mmHg
